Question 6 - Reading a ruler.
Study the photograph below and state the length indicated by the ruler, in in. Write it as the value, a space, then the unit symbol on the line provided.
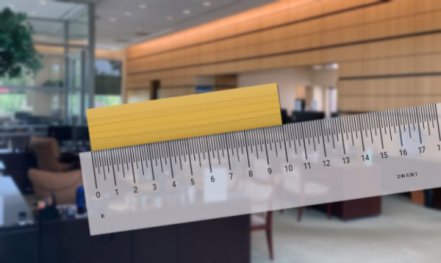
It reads 10 in
